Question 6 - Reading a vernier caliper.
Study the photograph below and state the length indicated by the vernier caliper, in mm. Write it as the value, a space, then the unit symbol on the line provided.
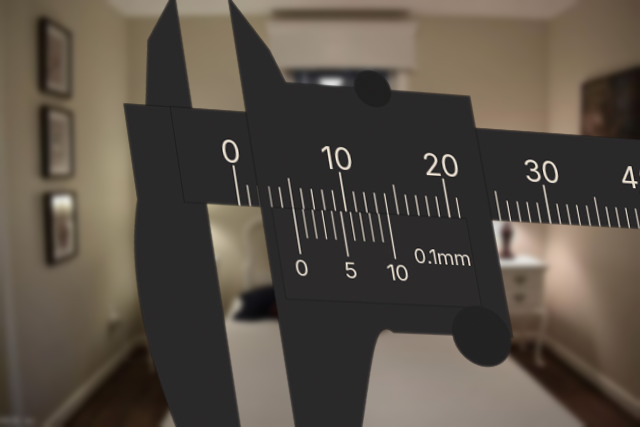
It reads 5.0 mm
